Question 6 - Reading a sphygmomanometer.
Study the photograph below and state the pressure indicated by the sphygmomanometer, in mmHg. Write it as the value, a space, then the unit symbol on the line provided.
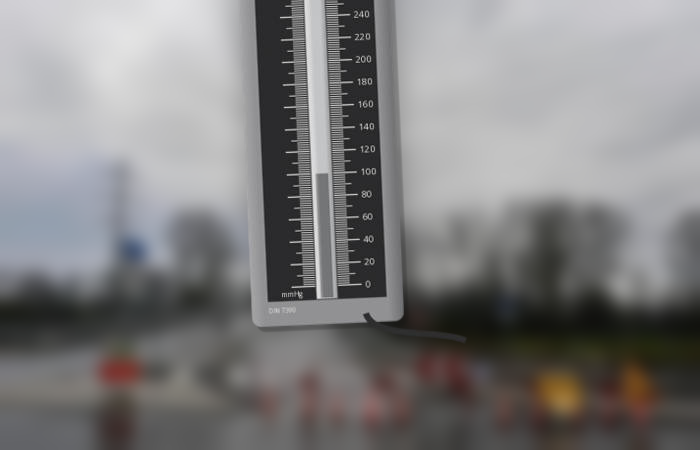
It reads 100 mmHg
